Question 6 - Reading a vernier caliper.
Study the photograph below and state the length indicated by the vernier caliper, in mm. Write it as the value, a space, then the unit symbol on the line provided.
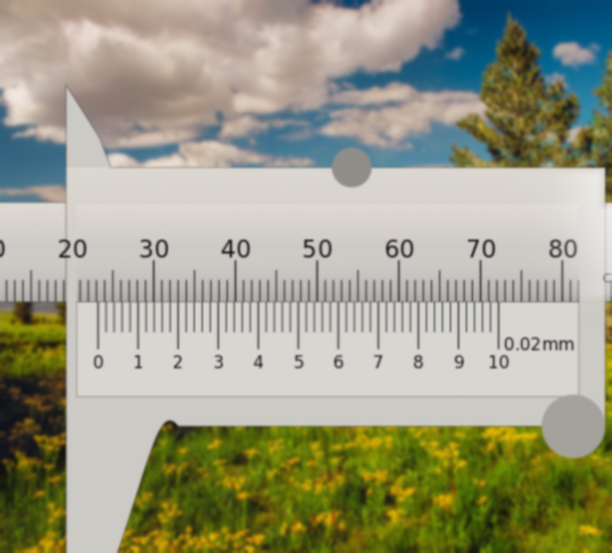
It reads 23.2 mm
